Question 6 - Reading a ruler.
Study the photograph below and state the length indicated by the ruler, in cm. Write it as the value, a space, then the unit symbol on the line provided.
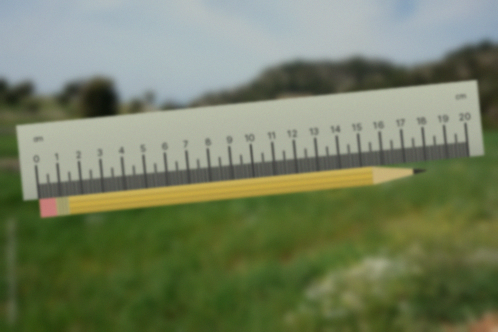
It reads 18 cm
